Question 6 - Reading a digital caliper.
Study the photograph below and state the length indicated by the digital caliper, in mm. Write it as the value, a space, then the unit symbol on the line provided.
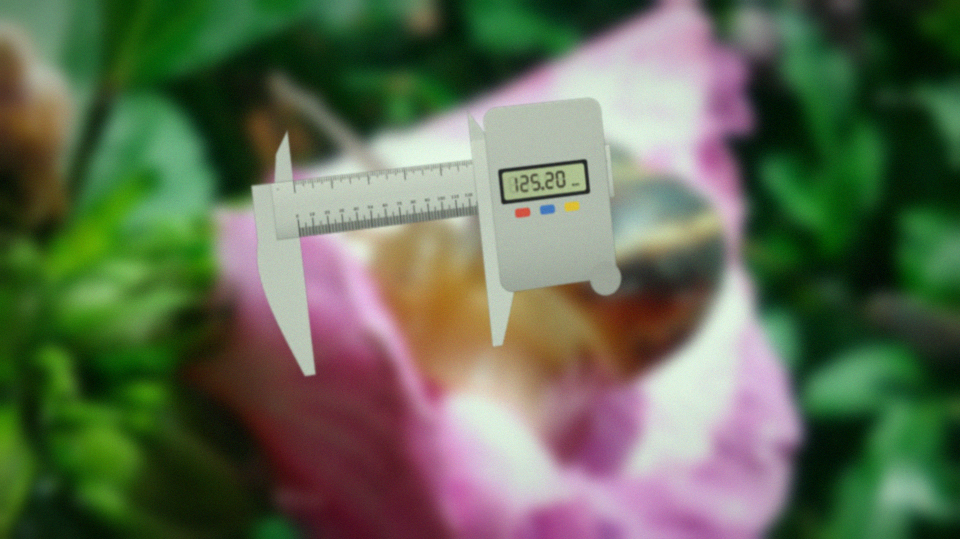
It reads 125.20 mm
